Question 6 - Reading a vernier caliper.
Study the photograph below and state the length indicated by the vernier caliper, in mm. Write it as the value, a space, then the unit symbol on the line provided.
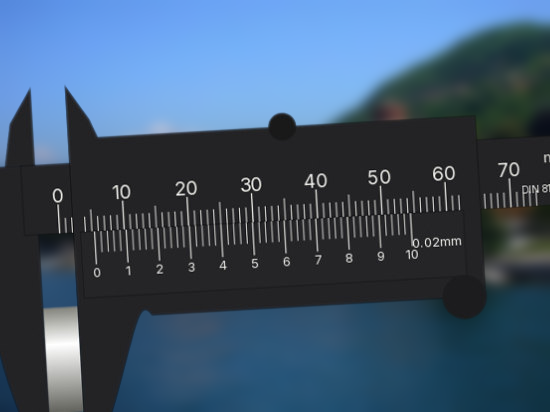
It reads 5.4 mm
